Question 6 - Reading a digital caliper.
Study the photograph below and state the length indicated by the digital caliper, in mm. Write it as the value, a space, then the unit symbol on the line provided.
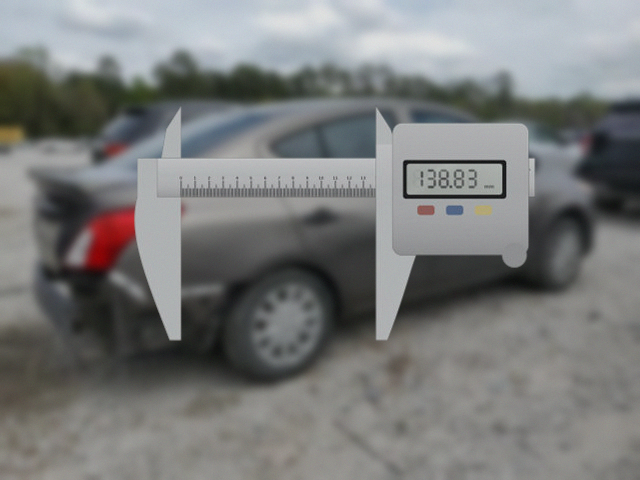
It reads 138.83 mm
